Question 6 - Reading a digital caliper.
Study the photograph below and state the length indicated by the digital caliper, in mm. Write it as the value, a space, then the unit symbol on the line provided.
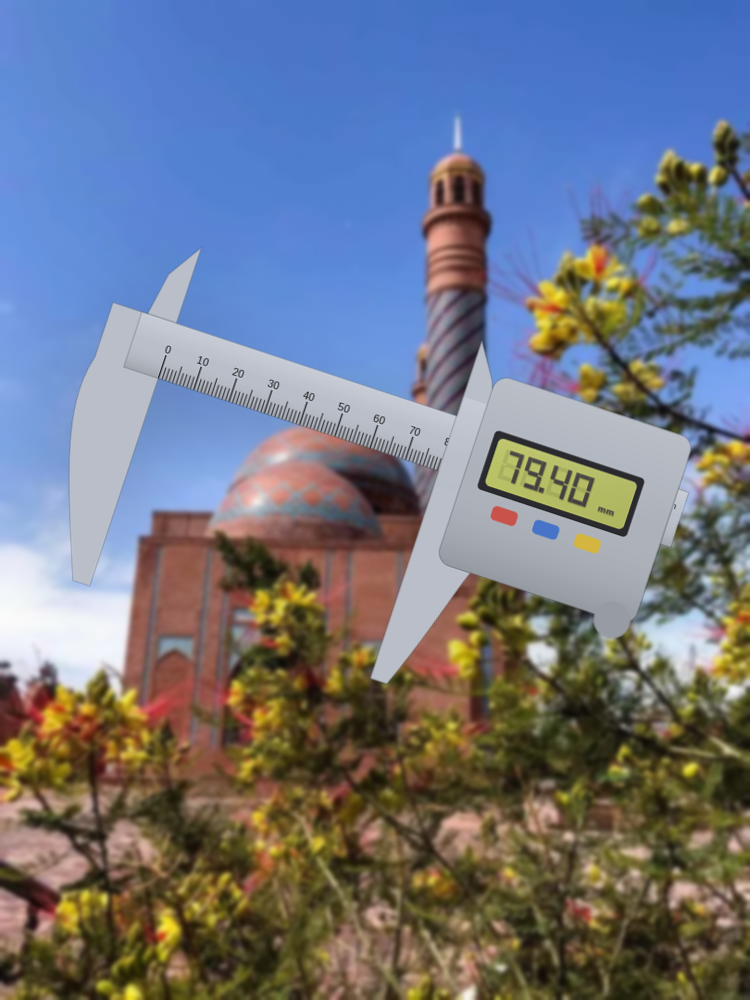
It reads 79.40 mm
